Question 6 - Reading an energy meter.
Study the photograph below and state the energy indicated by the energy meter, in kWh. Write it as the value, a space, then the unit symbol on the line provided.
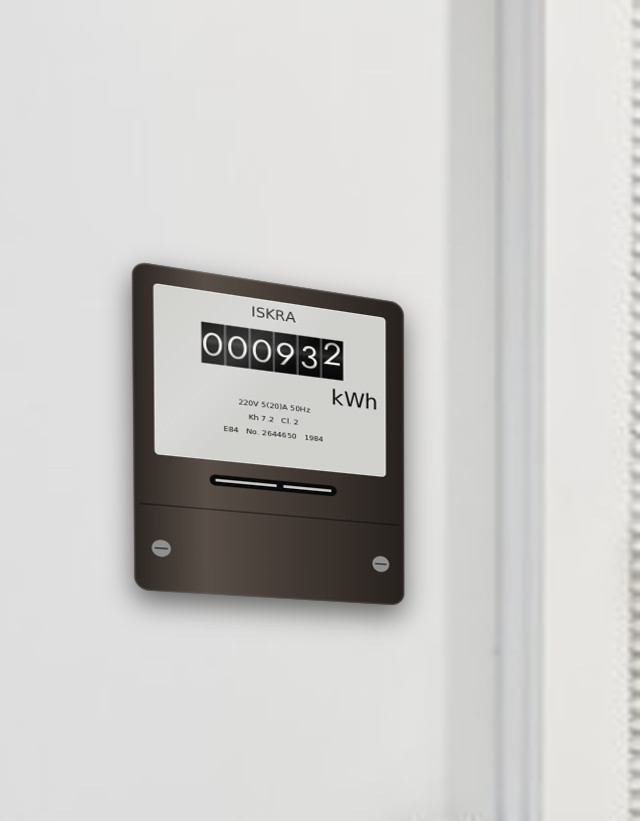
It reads 932 kWh
